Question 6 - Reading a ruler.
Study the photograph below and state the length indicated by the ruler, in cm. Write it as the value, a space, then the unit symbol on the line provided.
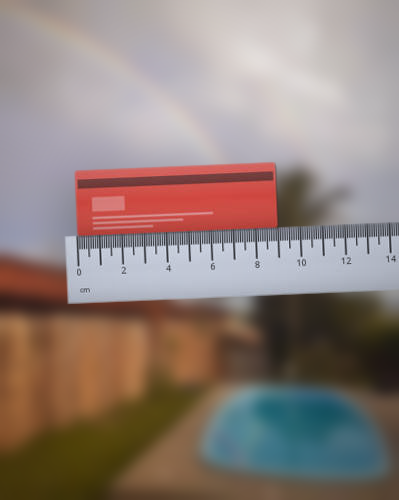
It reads 9 cm
